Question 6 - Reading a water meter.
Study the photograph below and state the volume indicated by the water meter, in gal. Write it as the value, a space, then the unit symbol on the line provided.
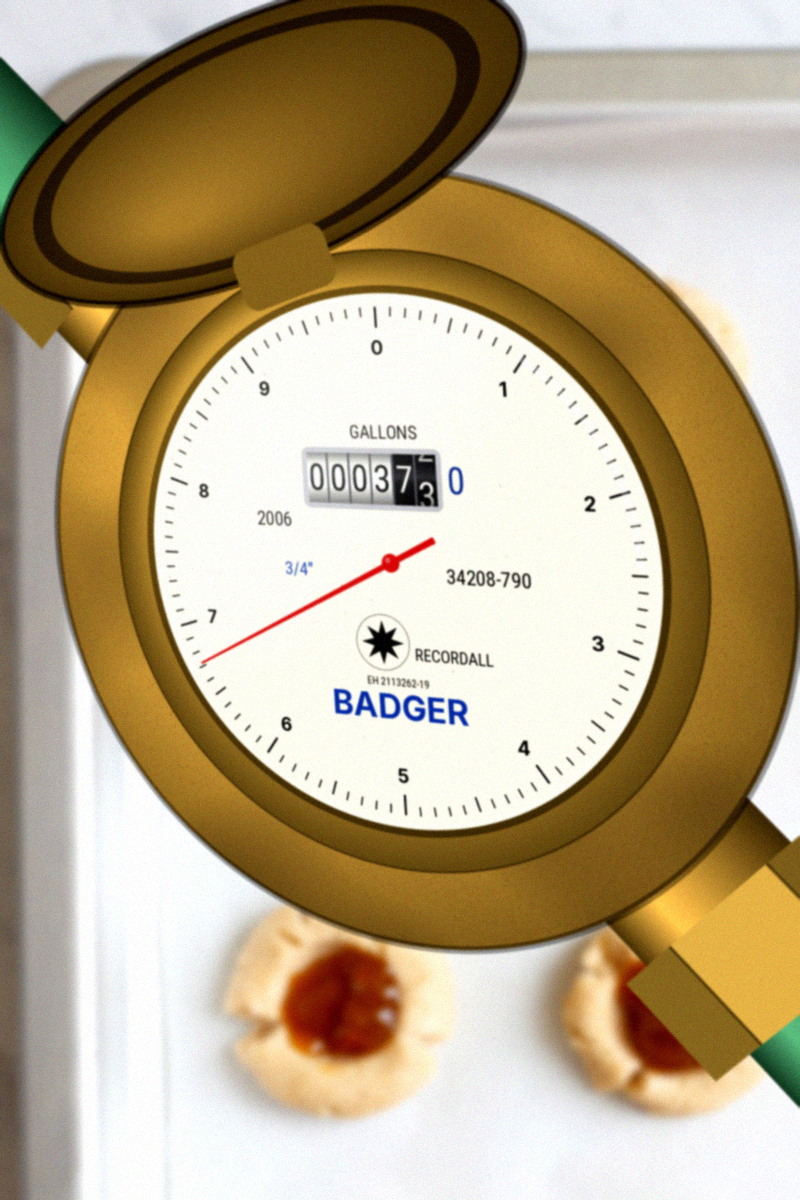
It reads 3726.7 gal
